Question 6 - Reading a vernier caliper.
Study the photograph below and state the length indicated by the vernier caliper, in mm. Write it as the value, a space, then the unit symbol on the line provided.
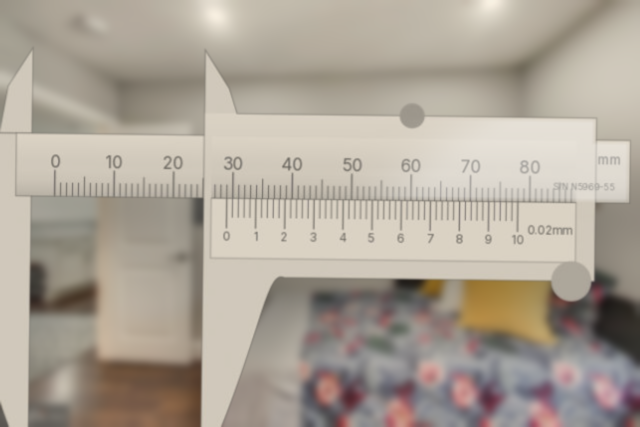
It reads 29.0 mm
